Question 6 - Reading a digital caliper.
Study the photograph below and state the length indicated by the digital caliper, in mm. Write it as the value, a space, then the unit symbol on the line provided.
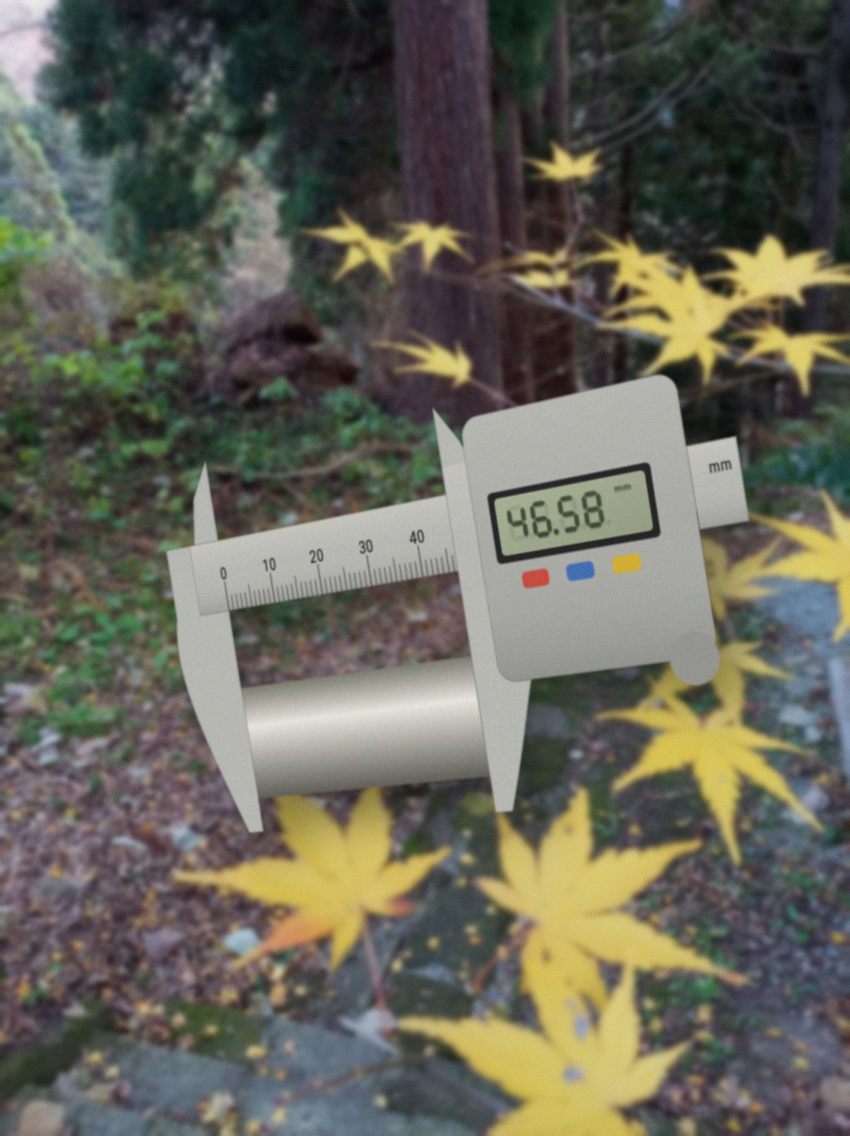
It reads 46.58 mm
